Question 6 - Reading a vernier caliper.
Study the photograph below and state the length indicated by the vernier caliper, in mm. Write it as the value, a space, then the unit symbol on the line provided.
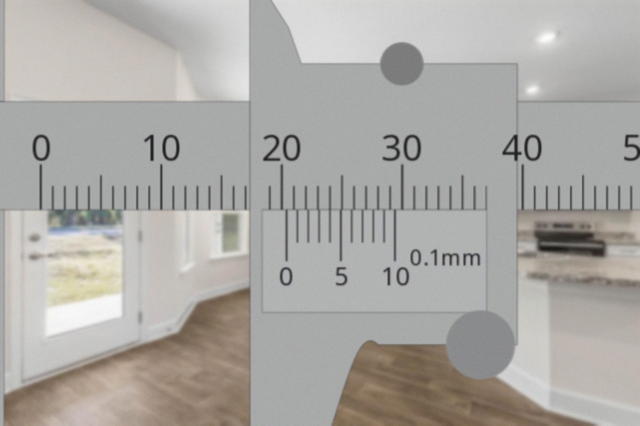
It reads 20.4 mm
